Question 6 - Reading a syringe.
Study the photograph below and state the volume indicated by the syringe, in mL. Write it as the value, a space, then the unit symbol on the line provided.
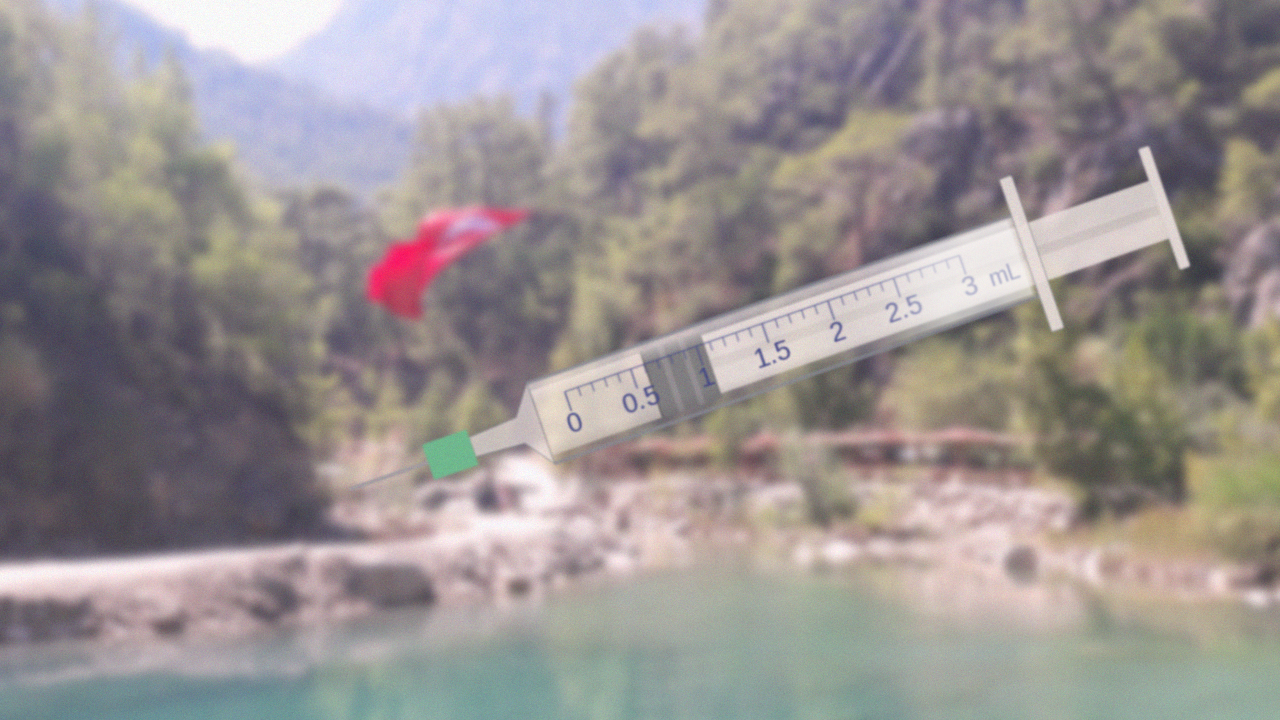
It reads 0.6 mL
